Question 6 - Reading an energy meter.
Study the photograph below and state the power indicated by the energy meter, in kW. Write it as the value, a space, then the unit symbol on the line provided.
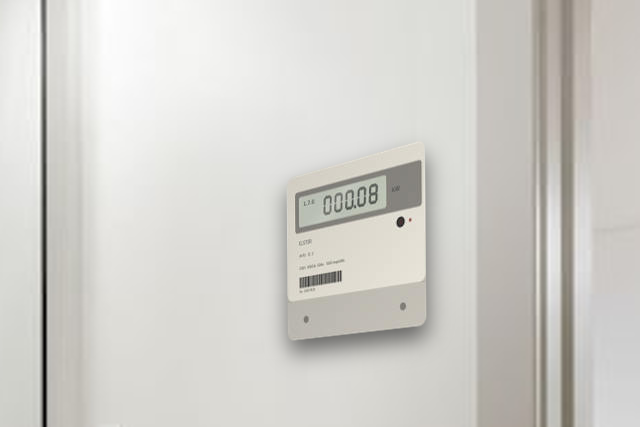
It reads 0.08 kW
